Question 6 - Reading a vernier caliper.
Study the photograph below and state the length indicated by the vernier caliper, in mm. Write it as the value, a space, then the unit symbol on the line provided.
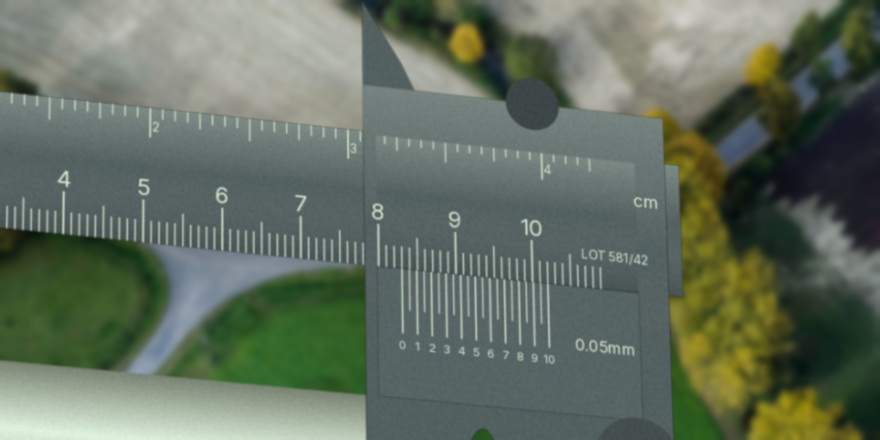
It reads 83.0 mm
